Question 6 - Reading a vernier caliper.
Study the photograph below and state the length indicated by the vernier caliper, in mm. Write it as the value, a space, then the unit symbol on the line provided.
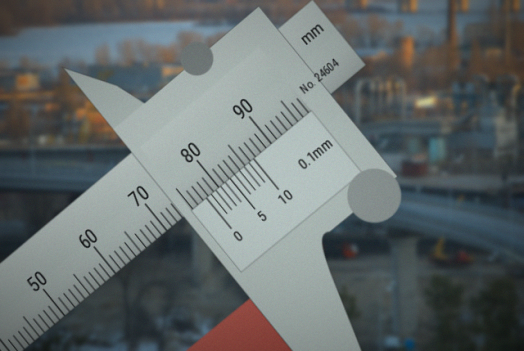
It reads 77.6 mm
